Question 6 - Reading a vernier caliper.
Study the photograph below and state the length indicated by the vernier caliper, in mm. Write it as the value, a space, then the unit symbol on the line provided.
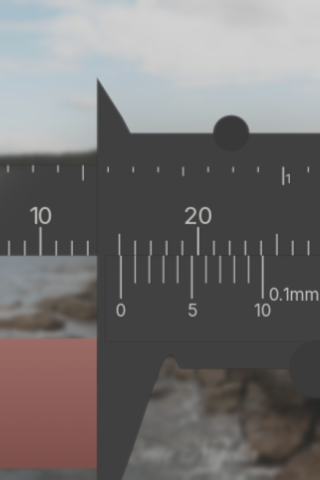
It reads 15.1 mm
